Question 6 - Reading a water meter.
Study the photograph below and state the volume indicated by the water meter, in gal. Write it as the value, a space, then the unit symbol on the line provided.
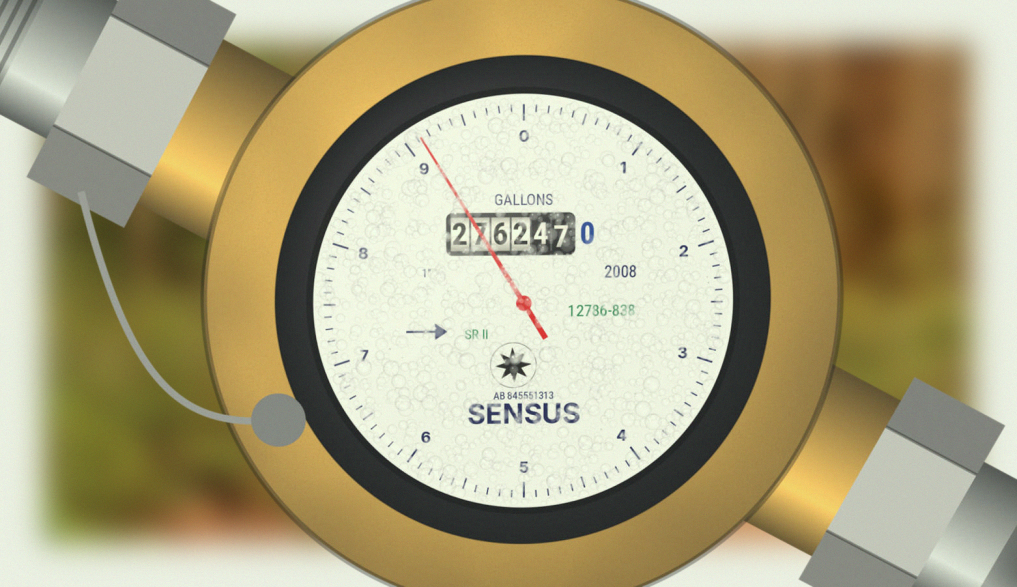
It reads 2762469.1 gal
